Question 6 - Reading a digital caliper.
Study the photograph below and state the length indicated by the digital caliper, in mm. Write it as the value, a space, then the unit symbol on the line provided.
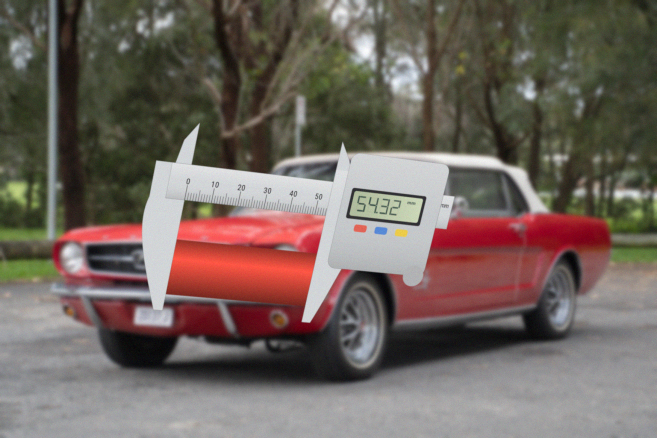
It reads 54.32 mm
